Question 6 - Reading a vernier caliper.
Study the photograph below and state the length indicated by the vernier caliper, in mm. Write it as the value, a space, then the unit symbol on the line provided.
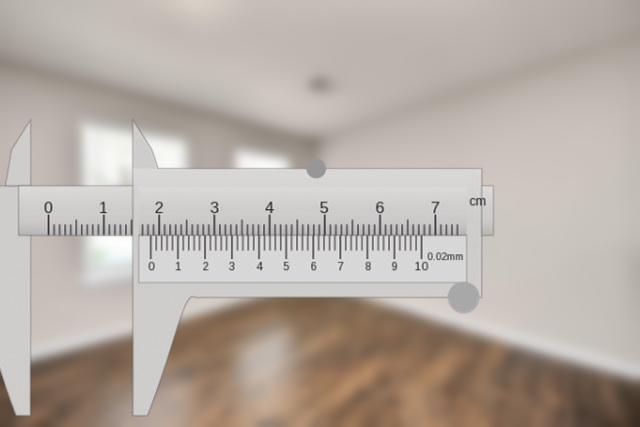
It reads 18.5 mm
